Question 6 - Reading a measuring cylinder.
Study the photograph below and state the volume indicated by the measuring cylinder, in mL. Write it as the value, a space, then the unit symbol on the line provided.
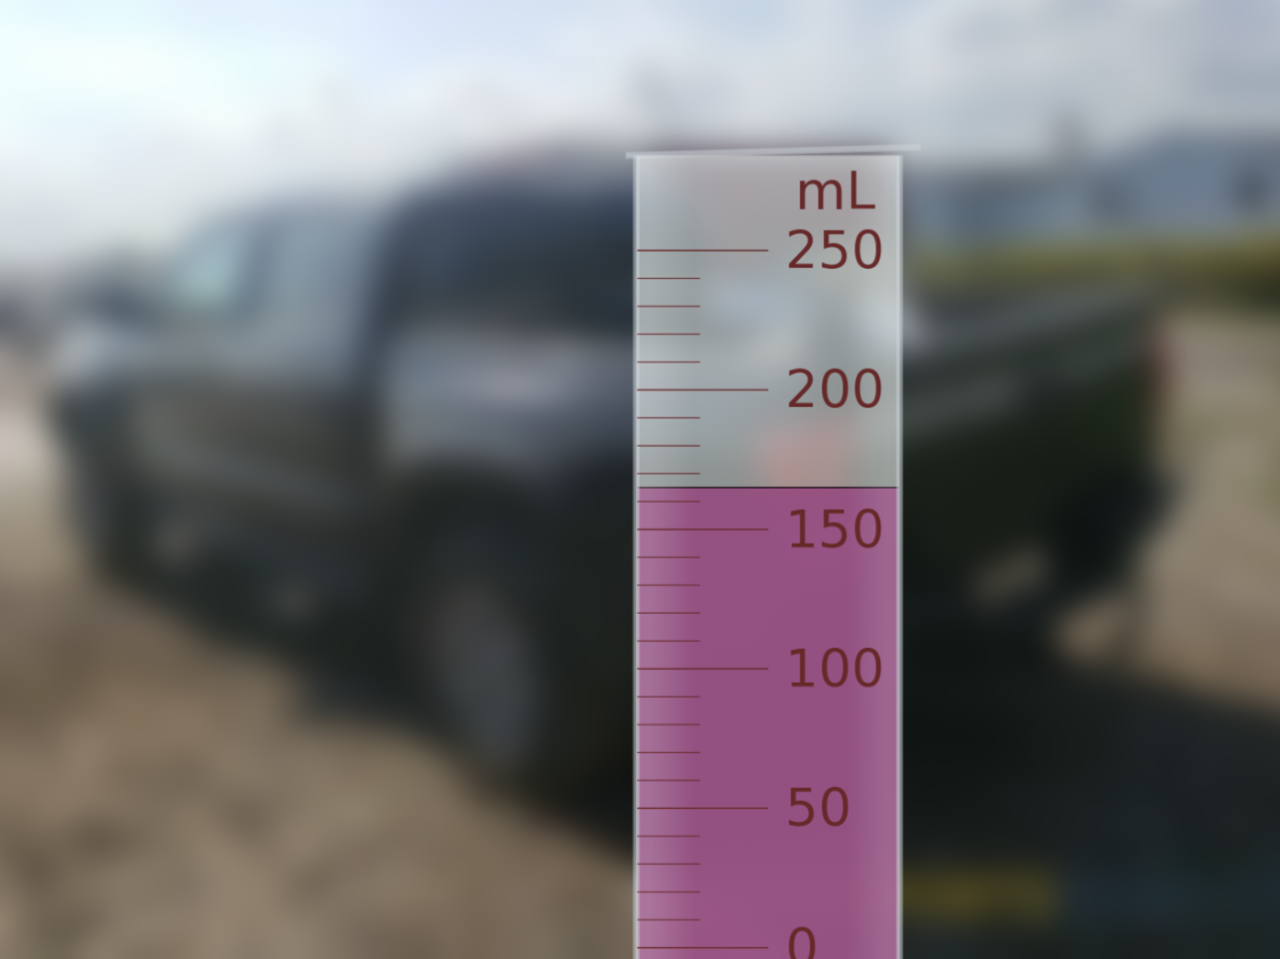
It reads 165 mL
